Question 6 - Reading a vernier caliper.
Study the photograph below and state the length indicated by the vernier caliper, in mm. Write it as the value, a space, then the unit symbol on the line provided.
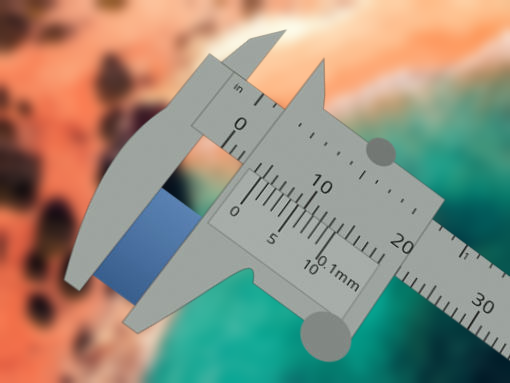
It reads 4.8 mm
